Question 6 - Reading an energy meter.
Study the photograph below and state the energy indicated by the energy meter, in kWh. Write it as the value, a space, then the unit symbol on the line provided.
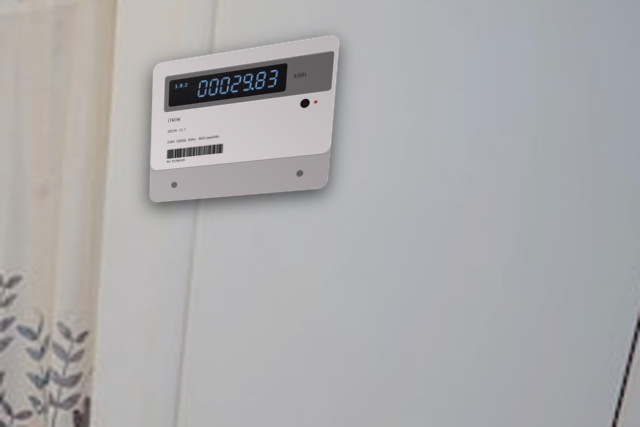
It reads 29.83 kWh
